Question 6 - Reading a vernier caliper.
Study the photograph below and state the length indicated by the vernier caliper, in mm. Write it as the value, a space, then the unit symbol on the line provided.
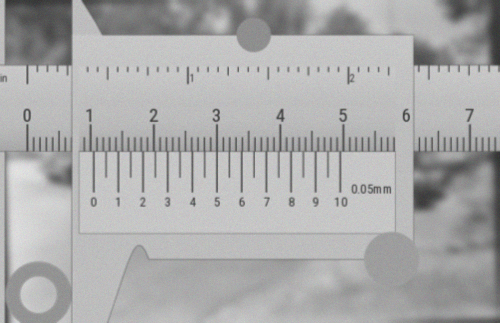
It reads 10.5 mm
